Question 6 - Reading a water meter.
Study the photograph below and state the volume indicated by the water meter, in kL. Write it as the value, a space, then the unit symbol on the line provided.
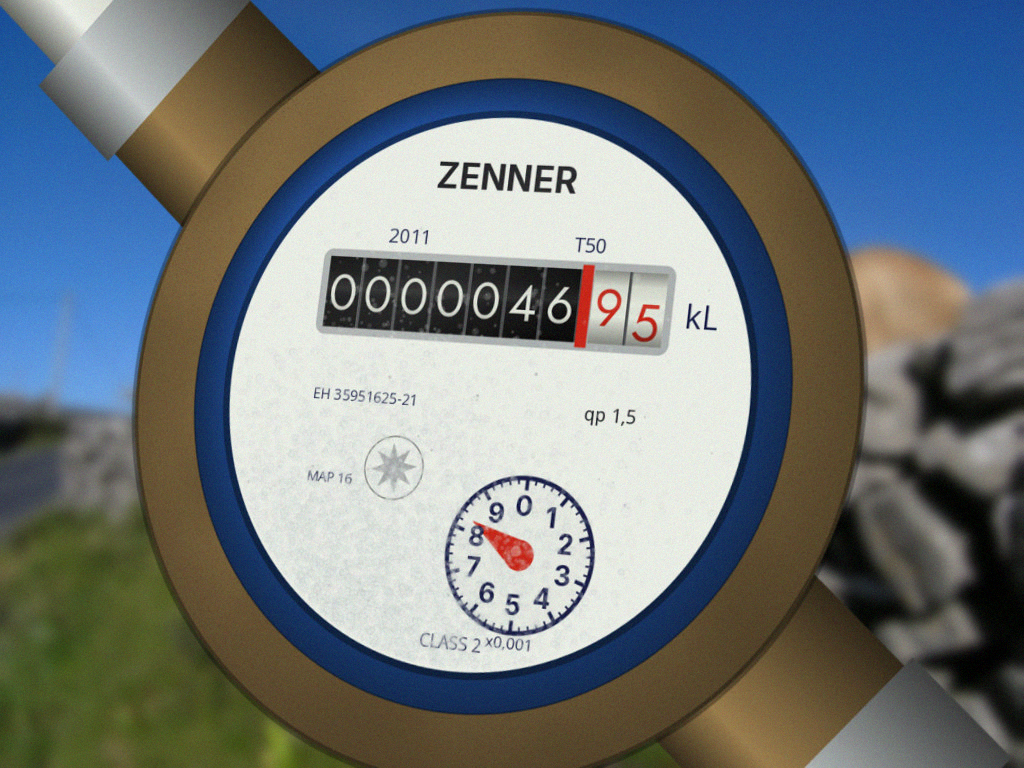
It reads 46.948 kL
